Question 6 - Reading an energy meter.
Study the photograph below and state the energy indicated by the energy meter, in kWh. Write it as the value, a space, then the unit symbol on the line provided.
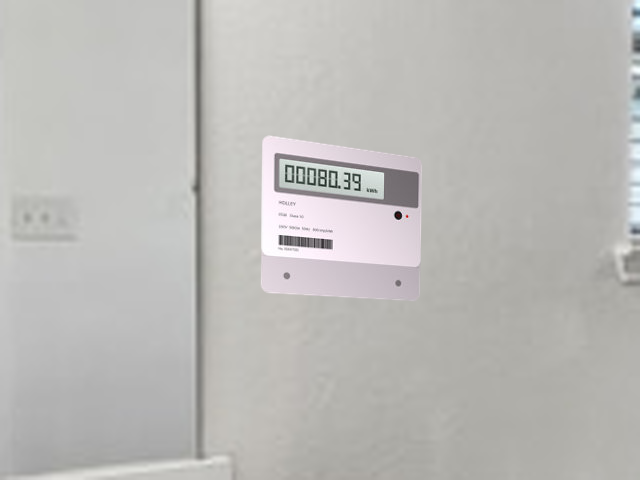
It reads 80.39 kWh
